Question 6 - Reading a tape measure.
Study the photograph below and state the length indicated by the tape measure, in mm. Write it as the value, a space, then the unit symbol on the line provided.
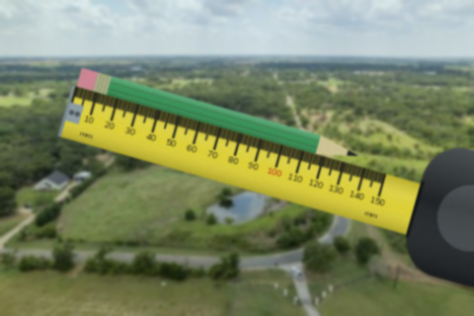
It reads 135 mm
